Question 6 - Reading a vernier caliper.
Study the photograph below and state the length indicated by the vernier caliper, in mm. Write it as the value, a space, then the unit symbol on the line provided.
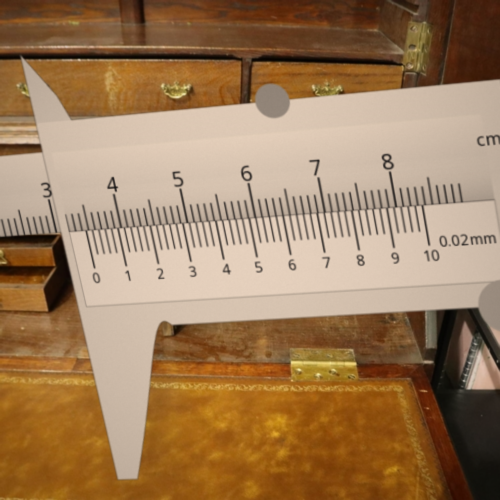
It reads 34.6 mm
